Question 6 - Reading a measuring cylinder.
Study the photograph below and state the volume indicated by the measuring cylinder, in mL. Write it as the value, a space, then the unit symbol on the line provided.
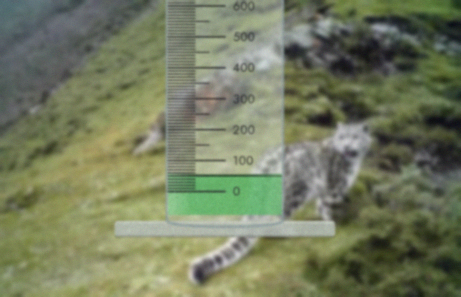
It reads 50 mL
